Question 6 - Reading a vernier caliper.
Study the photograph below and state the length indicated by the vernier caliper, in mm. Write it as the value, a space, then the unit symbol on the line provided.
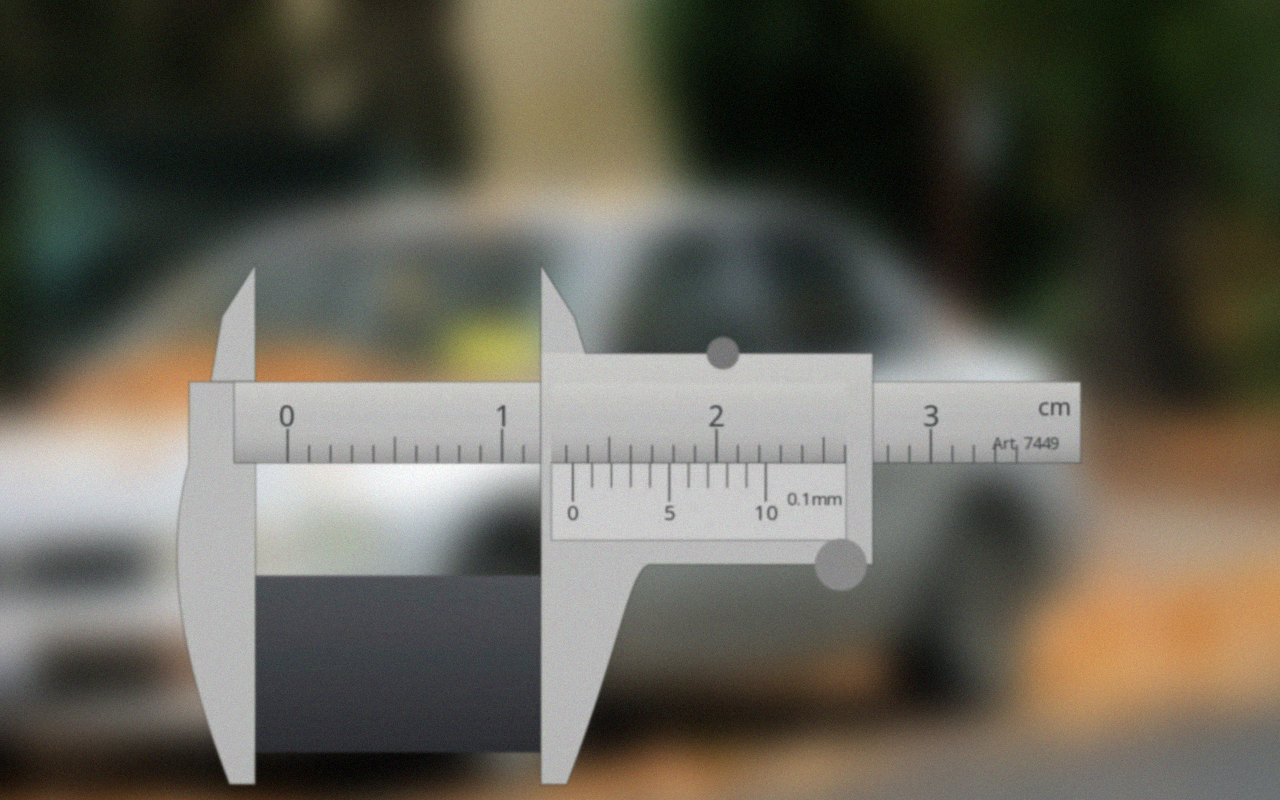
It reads 13.3 mm
